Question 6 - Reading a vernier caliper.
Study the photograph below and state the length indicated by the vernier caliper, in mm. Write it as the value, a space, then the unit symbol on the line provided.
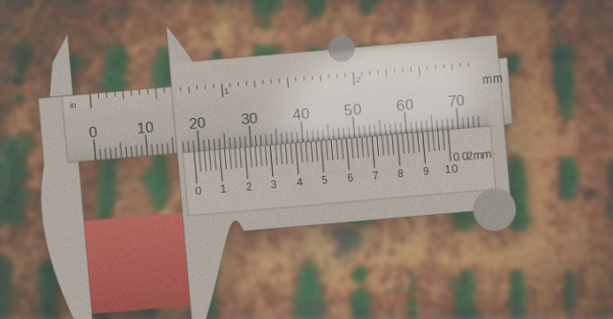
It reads 19.0 mm
